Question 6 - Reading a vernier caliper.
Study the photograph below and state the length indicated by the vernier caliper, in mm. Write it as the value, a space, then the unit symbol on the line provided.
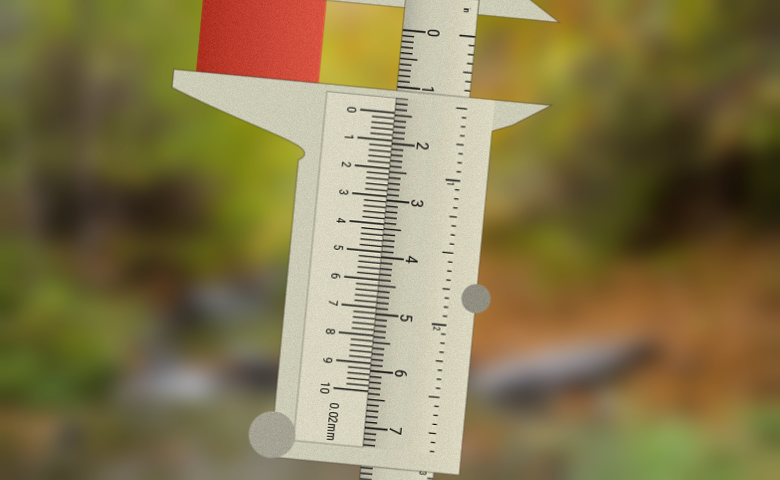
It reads 14.6 mm
